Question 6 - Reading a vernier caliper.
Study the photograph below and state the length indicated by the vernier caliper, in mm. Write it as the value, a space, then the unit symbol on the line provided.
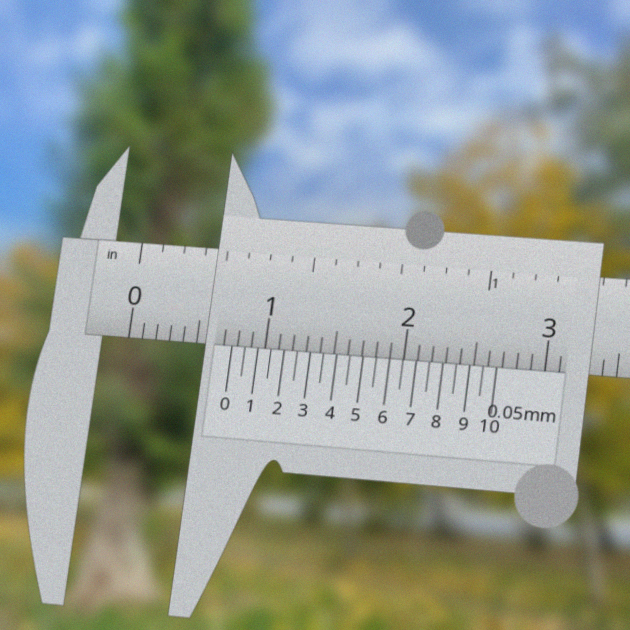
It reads 7.6 mm
